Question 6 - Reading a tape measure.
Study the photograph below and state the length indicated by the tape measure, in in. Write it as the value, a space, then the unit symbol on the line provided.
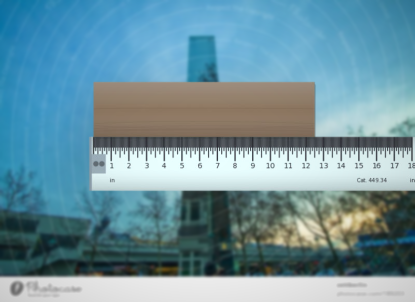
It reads 12.5 in
